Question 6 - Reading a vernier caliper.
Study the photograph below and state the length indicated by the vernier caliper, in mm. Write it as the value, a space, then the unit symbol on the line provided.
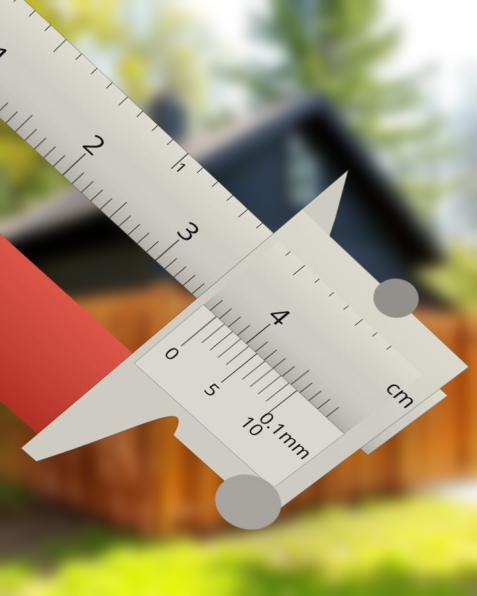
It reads 36.7 mm
